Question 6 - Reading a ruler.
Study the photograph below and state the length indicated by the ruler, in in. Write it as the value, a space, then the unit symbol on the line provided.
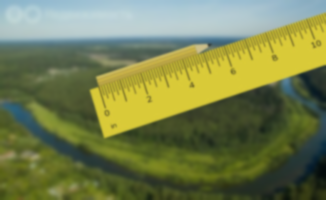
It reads 5.5 in
